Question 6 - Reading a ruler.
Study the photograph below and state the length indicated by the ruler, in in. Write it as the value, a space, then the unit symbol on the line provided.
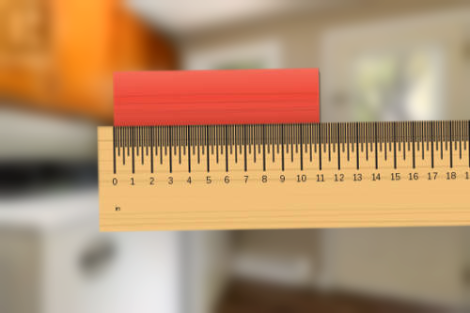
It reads 11 in
